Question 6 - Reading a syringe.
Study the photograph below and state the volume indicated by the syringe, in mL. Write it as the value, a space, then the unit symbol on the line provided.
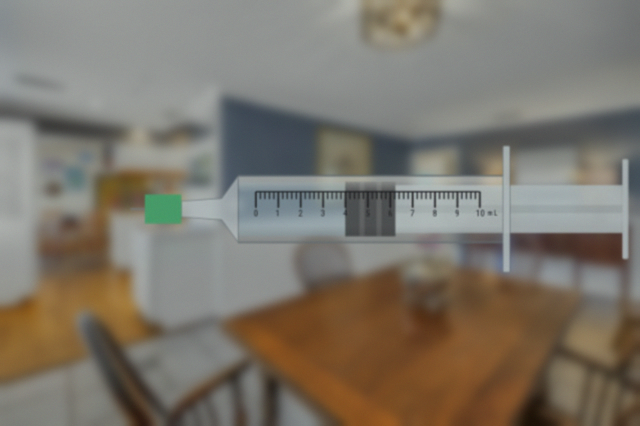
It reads 4 mL
